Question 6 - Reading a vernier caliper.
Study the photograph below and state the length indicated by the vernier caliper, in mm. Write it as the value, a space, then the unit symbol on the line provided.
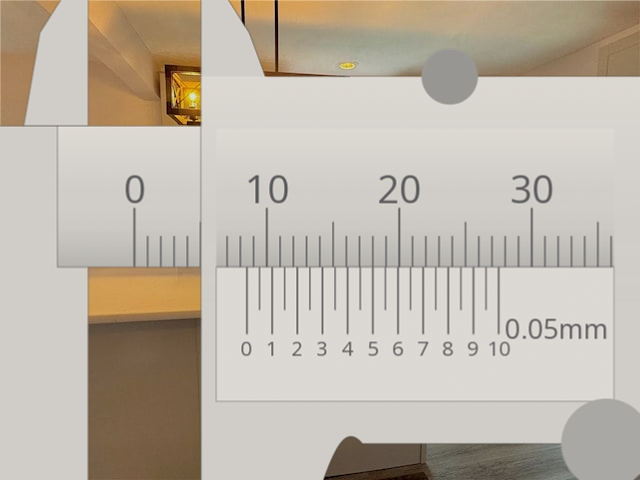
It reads 8.5 mm
